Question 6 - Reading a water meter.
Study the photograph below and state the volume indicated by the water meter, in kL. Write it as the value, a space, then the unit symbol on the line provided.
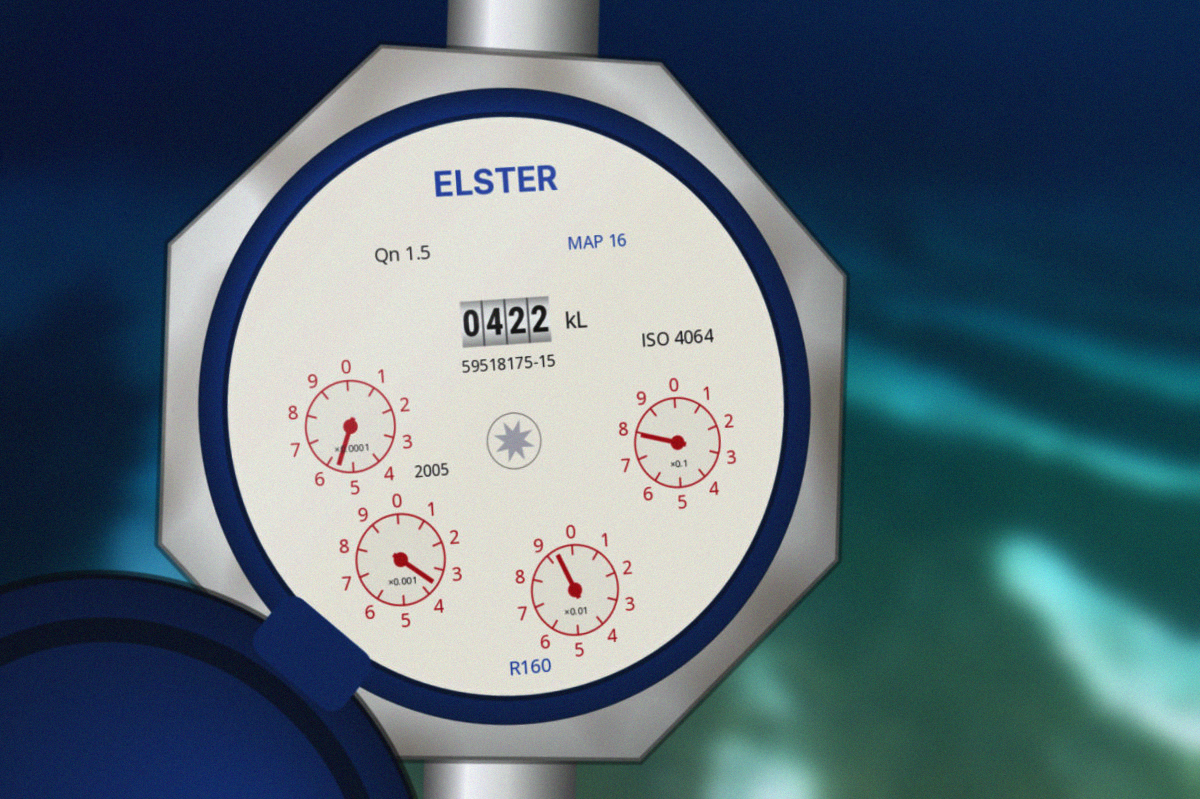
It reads 422.7935 kL
